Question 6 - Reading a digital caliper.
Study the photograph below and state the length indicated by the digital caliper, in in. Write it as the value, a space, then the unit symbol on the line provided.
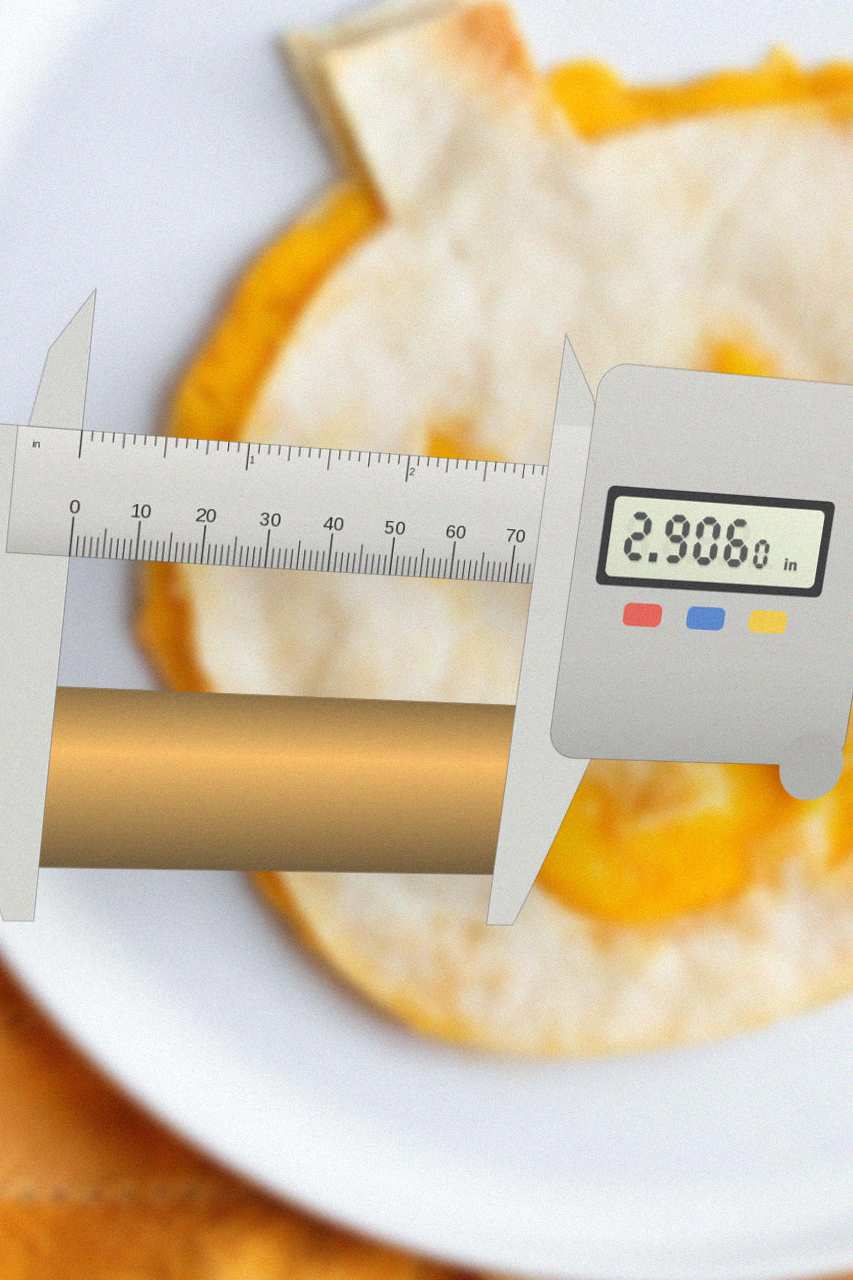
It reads 2.9060 in
